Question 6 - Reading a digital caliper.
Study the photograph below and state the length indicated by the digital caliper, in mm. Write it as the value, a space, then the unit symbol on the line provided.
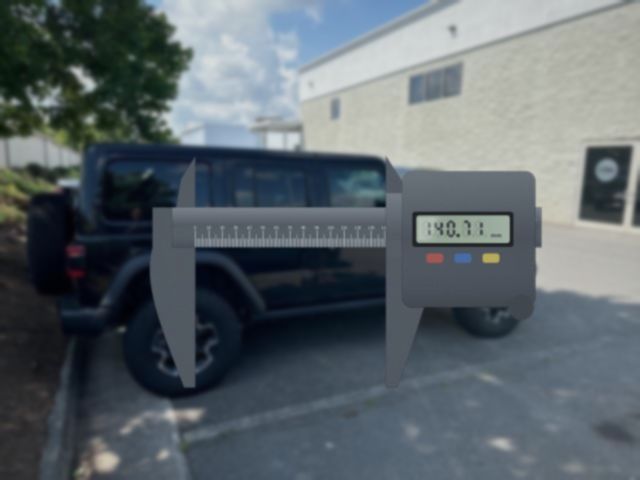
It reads 140.71 mm
